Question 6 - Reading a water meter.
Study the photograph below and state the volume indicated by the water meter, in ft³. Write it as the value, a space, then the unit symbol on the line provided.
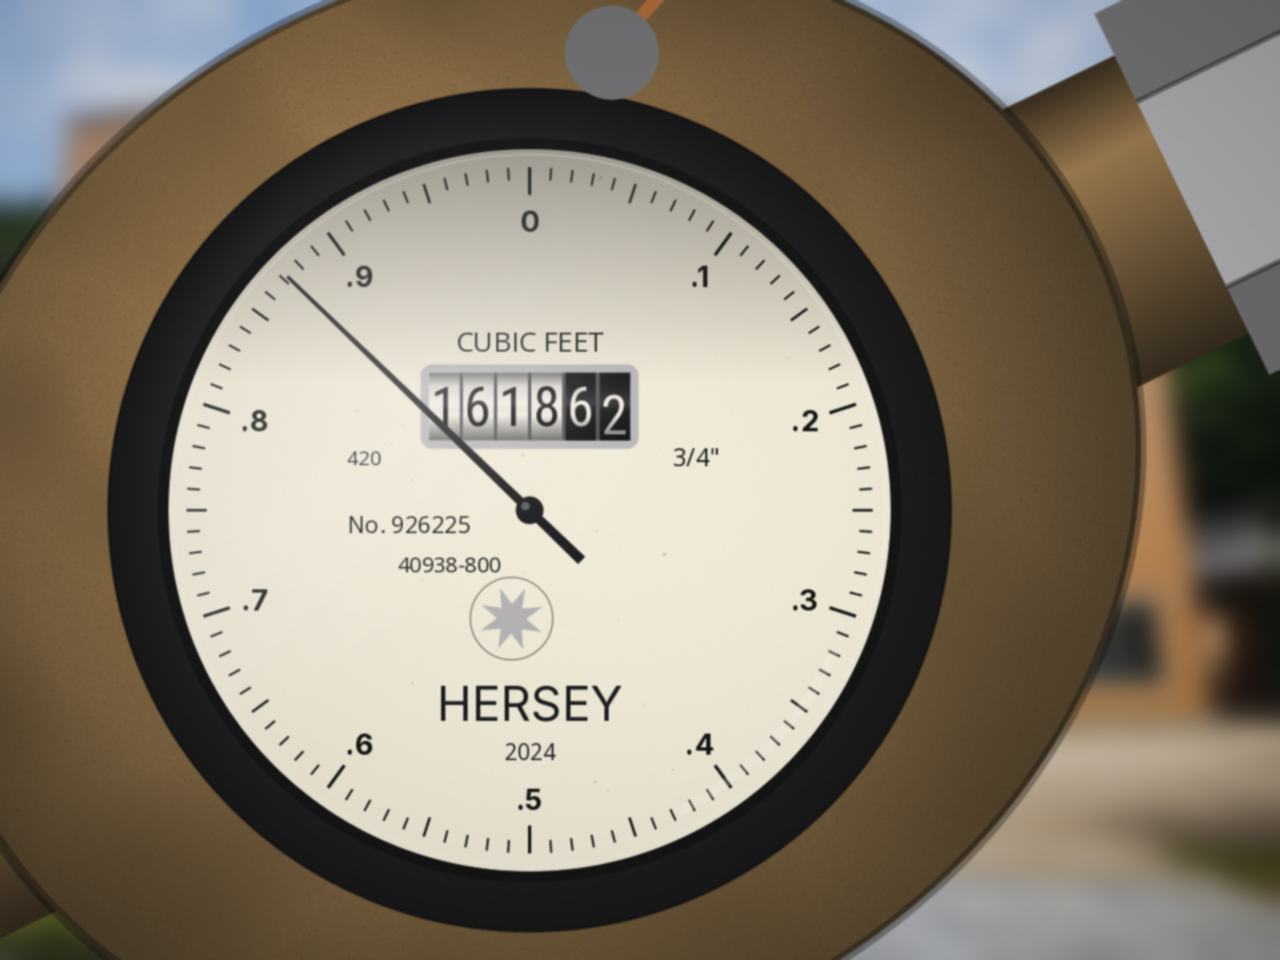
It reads 161861.87 ft³
